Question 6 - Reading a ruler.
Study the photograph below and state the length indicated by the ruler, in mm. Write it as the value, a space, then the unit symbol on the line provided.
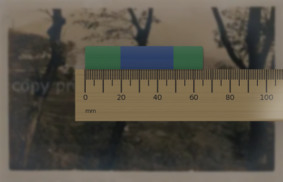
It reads 65 mm
